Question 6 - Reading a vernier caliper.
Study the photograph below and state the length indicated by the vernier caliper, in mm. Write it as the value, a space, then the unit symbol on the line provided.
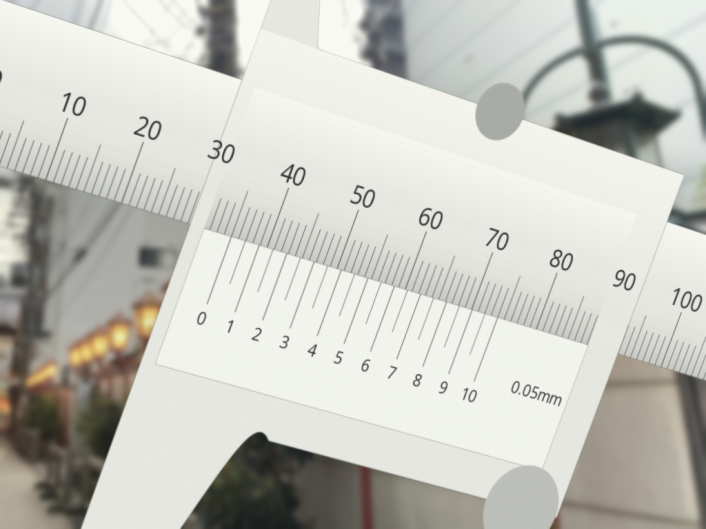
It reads 35.0 mm
